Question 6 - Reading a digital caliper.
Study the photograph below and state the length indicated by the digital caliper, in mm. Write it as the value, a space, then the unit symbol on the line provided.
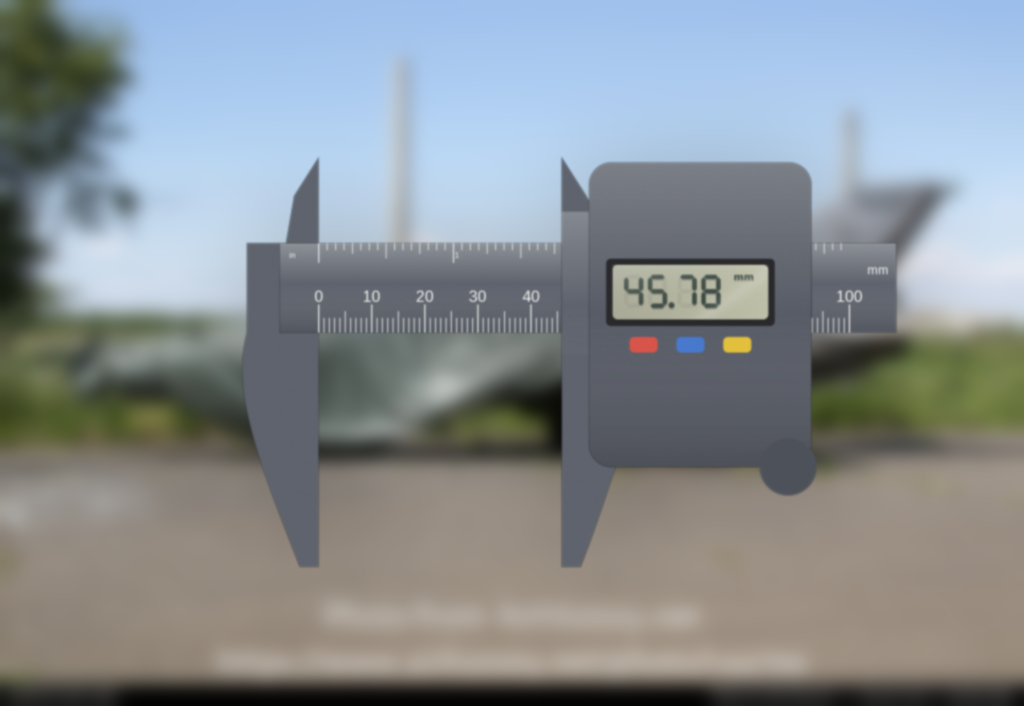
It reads 45.78 mm
